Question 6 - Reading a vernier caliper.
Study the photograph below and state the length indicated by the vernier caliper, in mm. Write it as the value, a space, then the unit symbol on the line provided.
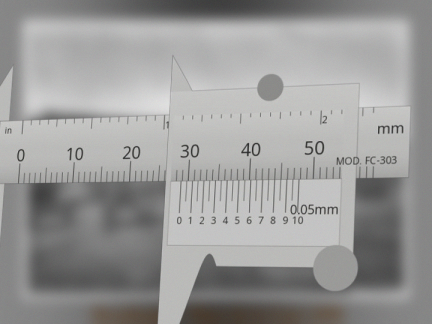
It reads 28.8 mm
